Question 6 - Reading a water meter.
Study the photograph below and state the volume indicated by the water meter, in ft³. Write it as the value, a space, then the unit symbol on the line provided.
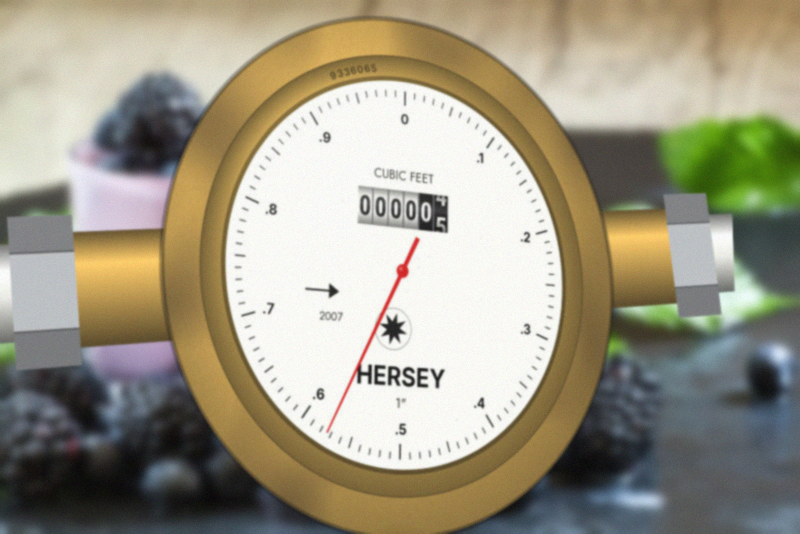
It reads 4.57 ft³
